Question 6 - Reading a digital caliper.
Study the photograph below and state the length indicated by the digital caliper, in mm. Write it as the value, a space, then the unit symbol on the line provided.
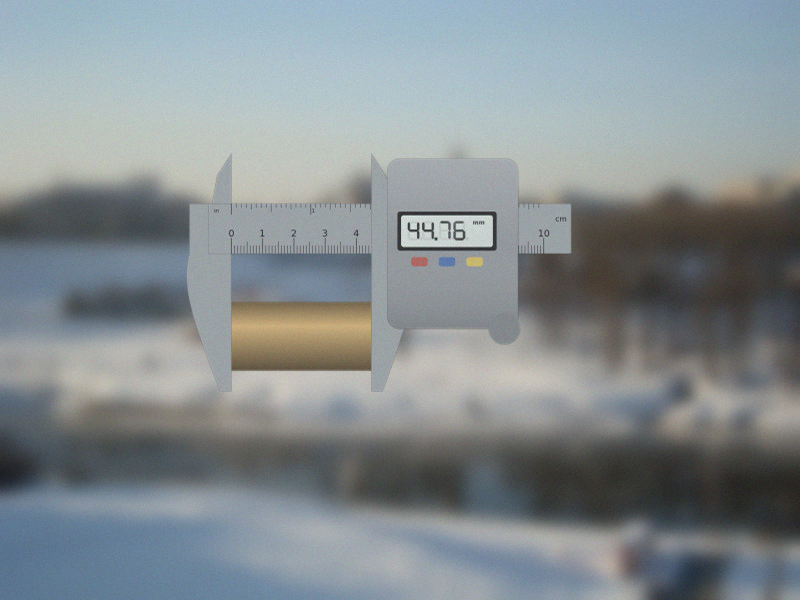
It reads 44.76 mm
